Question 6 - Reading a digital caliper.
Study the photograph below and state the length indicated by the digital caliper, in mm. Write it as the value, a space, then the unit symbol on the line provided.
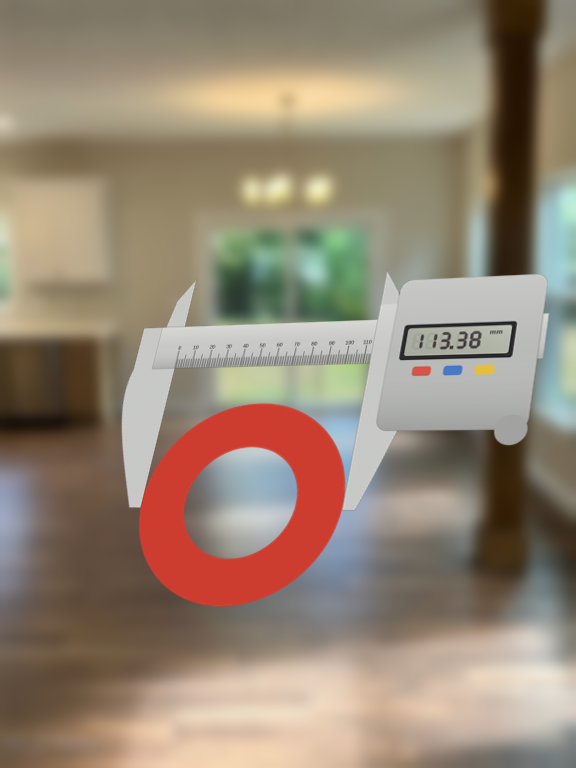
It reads 113.38 mm
